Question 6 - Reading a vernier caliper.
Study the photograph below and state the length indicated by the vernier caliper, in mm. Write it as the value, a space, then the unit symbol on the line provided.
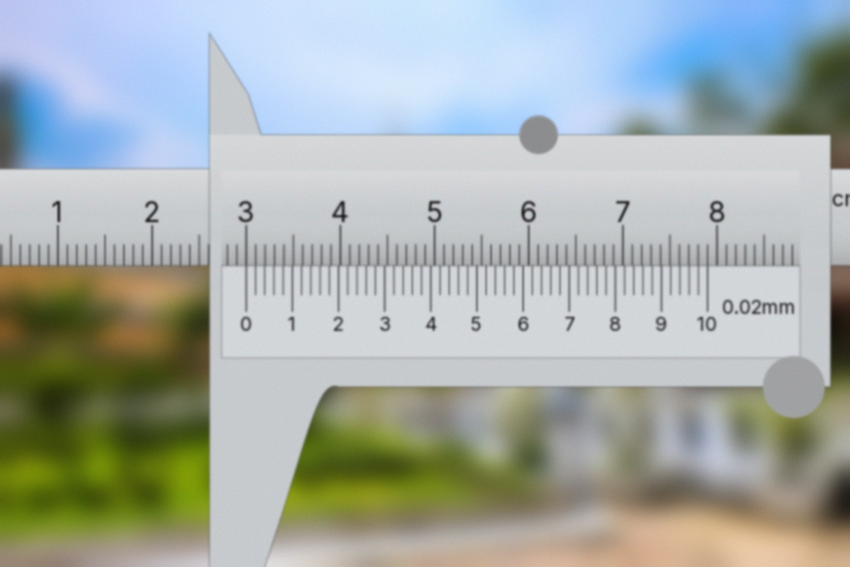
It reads 30.0 mm
